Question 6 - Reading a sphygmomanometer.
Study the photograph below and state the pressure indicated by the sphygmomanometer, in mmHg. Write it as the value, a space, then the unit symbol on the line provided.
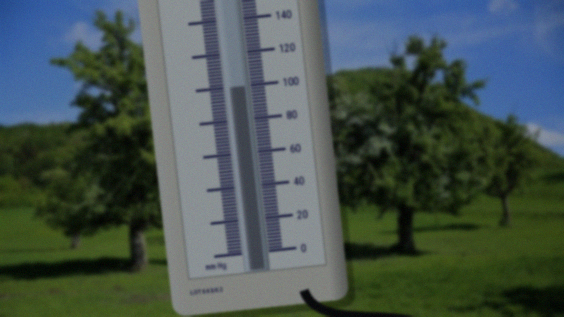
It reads 100 mmHg
